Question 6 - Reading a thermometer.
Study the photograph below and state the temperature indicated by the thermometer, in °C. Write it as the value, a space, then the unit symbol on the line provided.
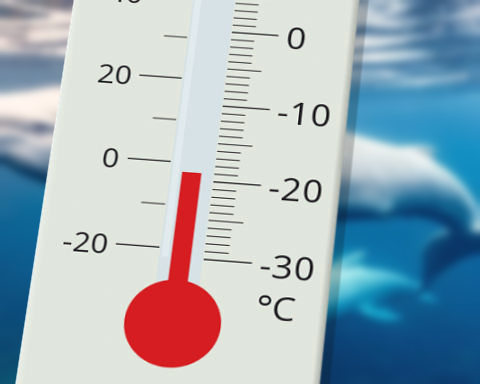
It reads -19 °C
